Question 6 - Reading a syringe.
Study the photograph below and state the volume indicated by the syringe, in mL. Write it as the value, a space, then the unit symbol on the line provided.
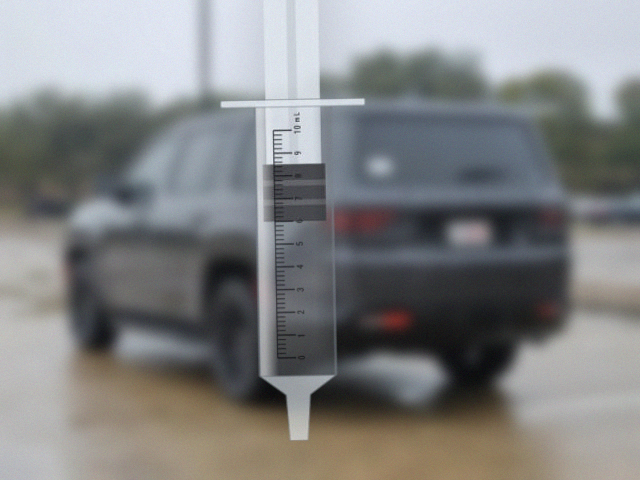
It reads 6 mL
